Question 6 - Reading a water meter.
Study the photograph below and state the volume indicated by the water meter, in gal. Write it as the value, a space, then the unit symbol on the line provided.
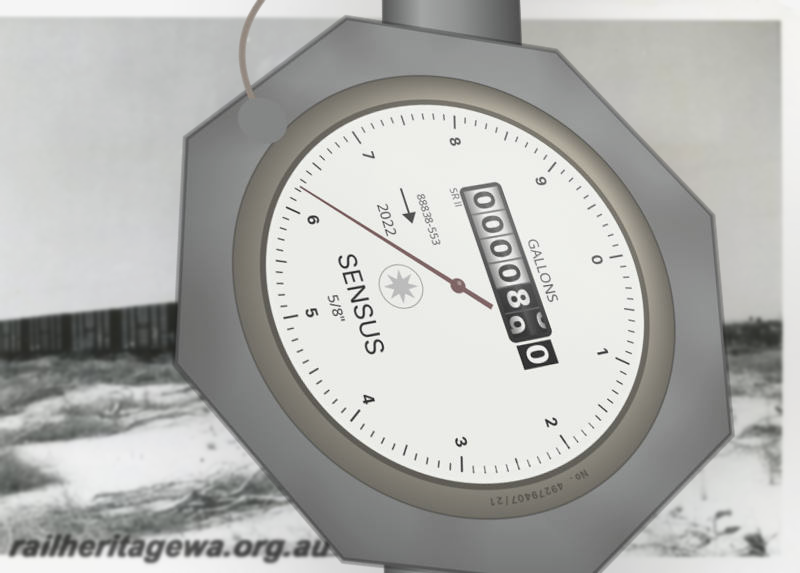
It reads 886.2 gal
